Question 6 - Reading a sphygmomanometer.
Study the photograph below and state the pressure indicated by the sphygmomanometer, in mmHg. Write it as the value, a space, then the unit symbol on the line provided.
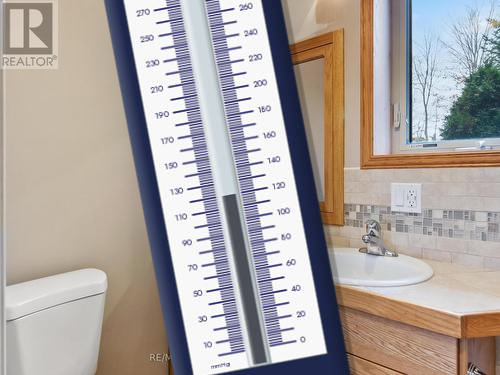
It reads 120 mmHg
